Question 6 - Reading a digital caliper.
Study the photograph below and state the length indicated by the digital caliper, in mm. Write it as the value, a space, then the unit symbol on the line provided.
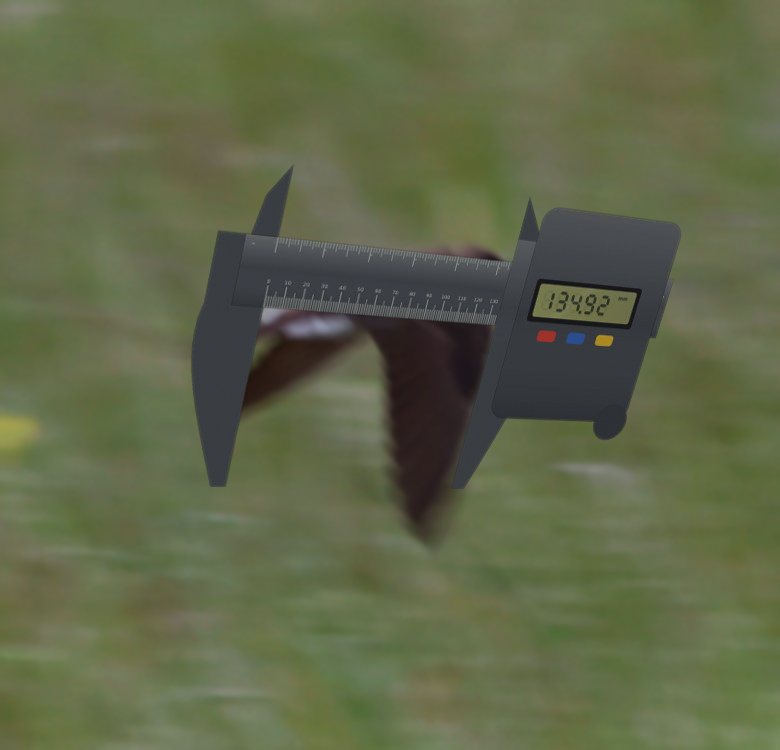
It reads 134.92 mm
